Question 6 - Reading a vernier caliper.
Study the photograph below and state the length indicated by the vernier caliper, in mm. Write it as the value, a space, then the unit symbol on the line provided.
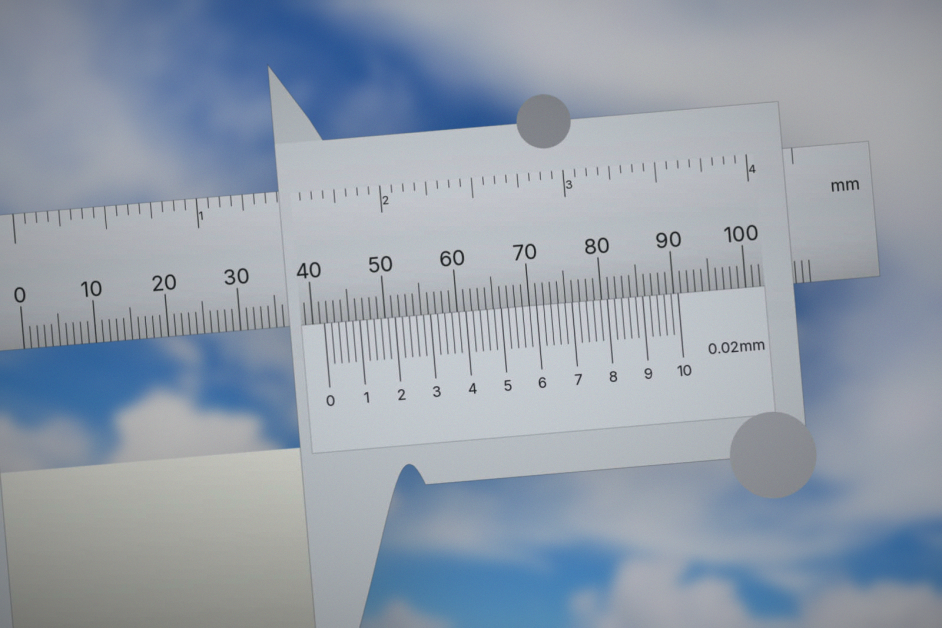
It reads 41.6 mm
